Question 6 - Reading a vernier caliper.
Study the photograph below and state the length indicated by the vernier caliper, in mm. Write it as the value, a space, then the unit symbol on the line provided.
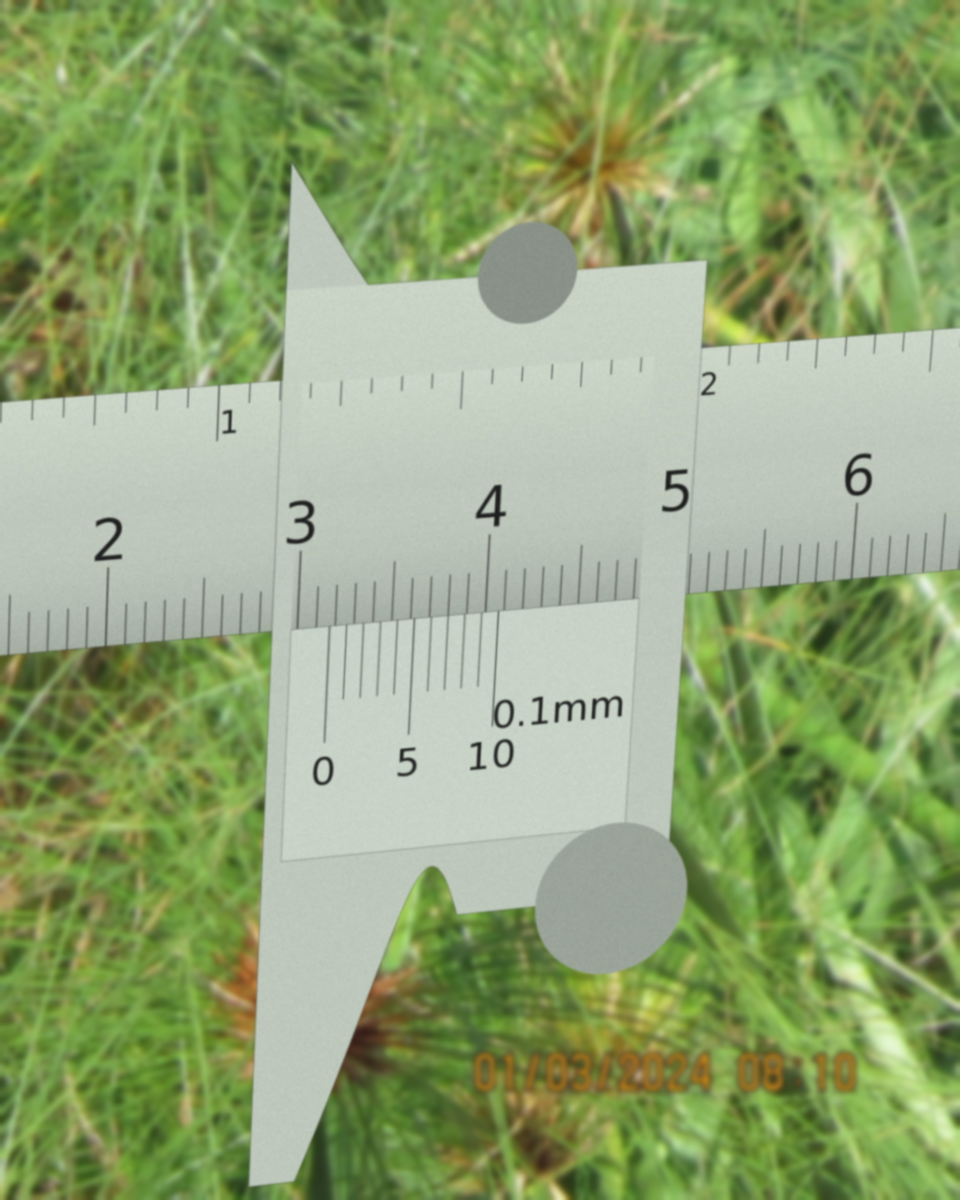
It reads 31.7 mm
